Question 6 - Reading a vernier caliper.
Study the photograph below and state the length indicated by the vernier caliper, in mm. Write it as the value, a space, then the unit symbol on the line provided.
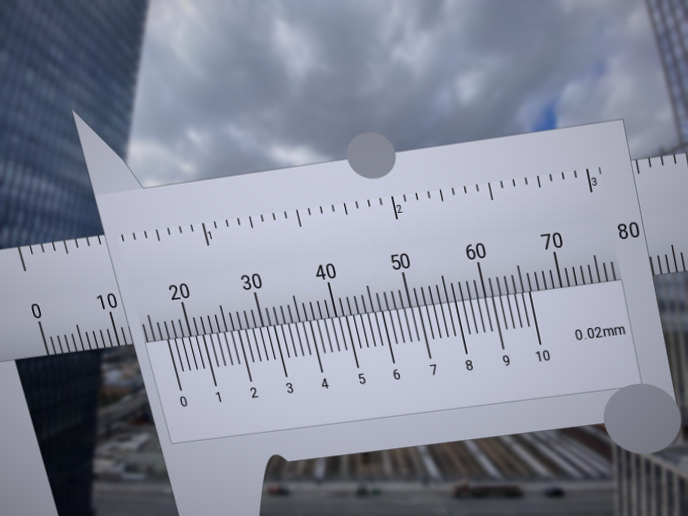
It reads 16.8 mm
